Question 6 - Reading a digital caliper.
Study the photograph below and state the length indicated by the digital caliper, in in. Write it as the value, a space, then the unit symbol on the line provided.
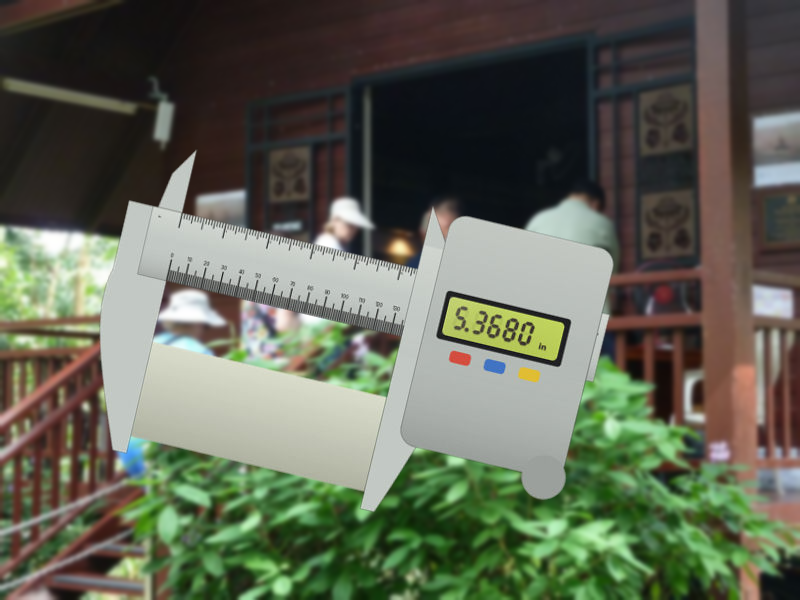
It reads 5.3680 in
